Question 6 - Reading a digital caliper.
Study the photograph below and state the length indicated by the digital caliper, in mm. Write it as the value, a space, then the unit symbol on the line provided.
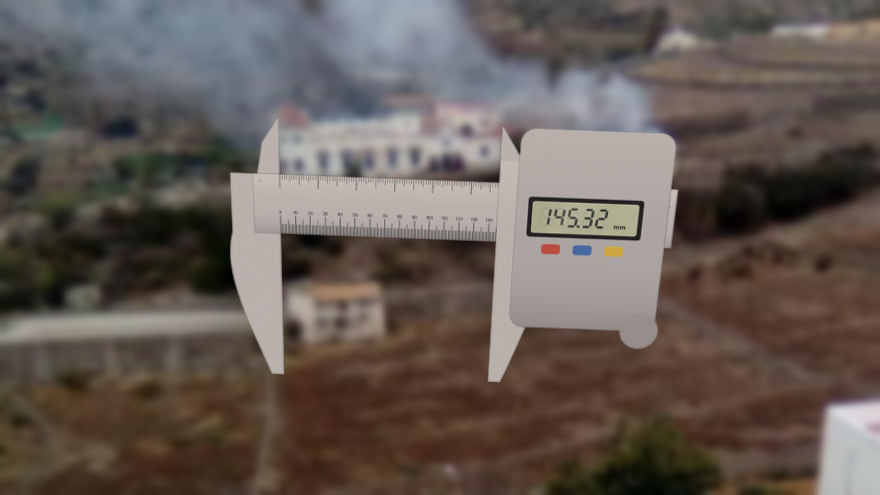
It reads 145.32 mm
